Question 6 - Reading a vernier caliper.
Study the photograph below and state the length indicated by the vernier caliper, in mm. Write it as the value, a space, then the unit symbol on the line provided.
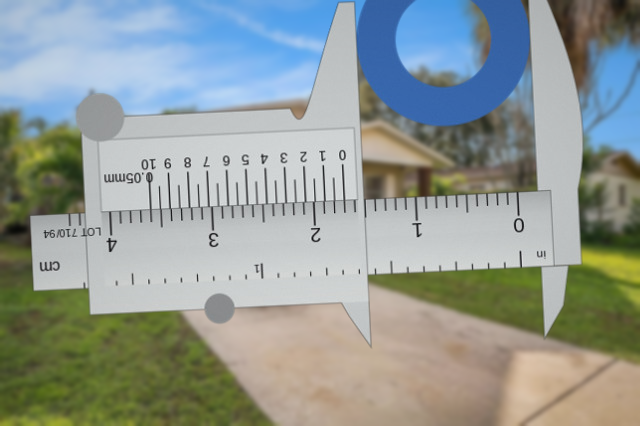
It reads 17.0 mm
